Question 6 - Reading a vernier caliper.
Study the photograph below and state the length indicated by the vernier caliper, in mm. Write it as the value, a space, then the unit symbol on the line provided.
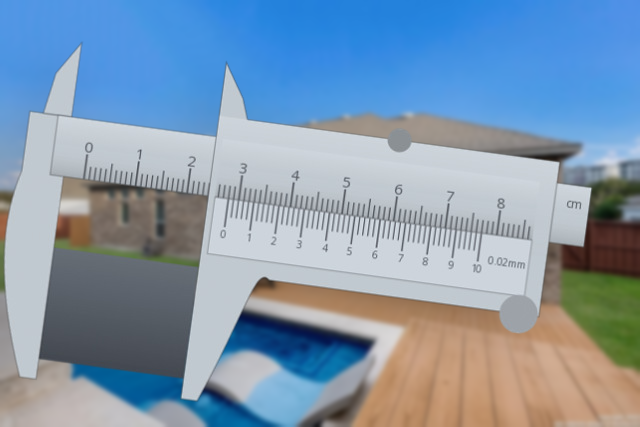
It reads 28.0 mm
